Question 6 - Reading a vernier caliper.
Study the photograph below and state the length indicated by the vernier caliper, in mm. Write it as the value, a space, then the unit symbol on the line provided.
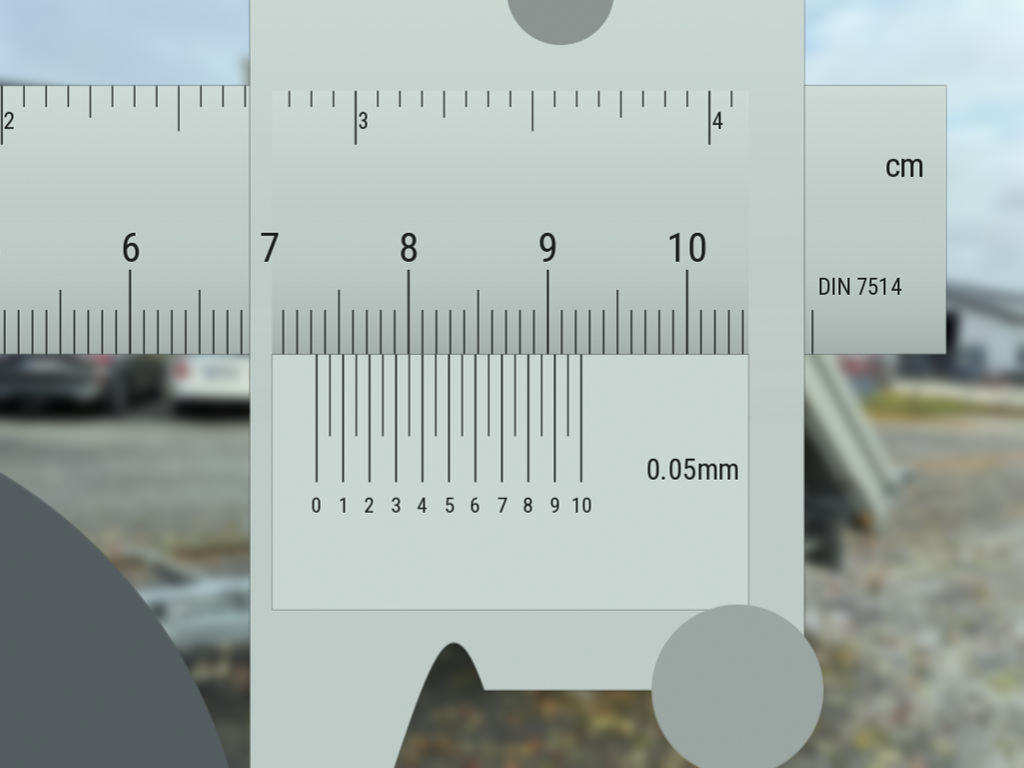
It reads 73.4 mm
